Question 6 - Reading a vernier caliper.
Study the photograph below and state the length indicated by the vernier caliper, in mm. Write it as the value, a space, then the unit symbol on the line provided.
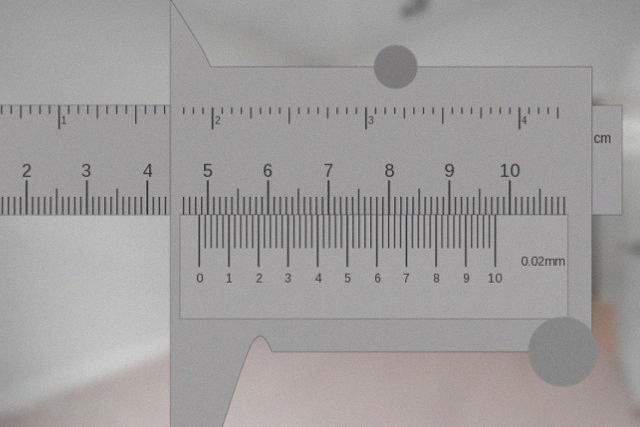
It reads 48.6 mm
